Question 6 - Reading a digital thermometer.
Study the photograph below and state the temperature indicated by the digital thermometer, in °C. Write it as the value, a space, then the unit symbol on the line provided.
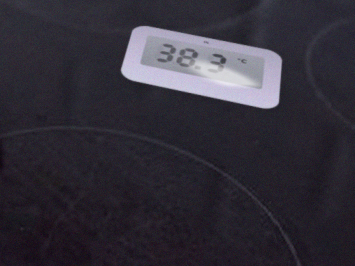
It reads 38.3 °C
